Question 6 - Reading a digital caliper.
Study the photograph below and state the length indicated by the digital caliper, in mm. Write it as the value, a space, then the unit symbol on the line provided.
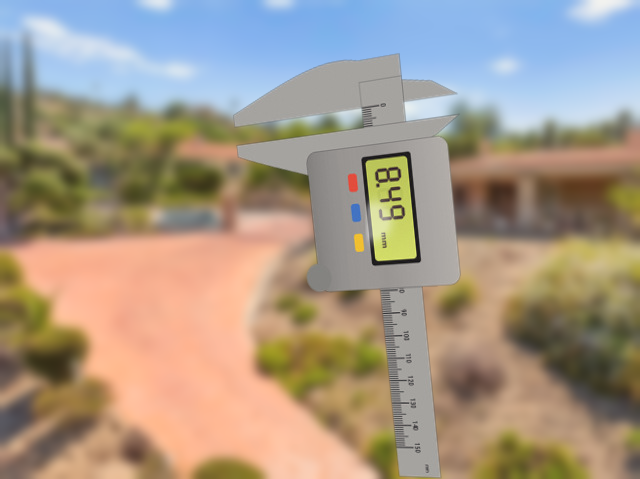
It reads 8.49 mm
